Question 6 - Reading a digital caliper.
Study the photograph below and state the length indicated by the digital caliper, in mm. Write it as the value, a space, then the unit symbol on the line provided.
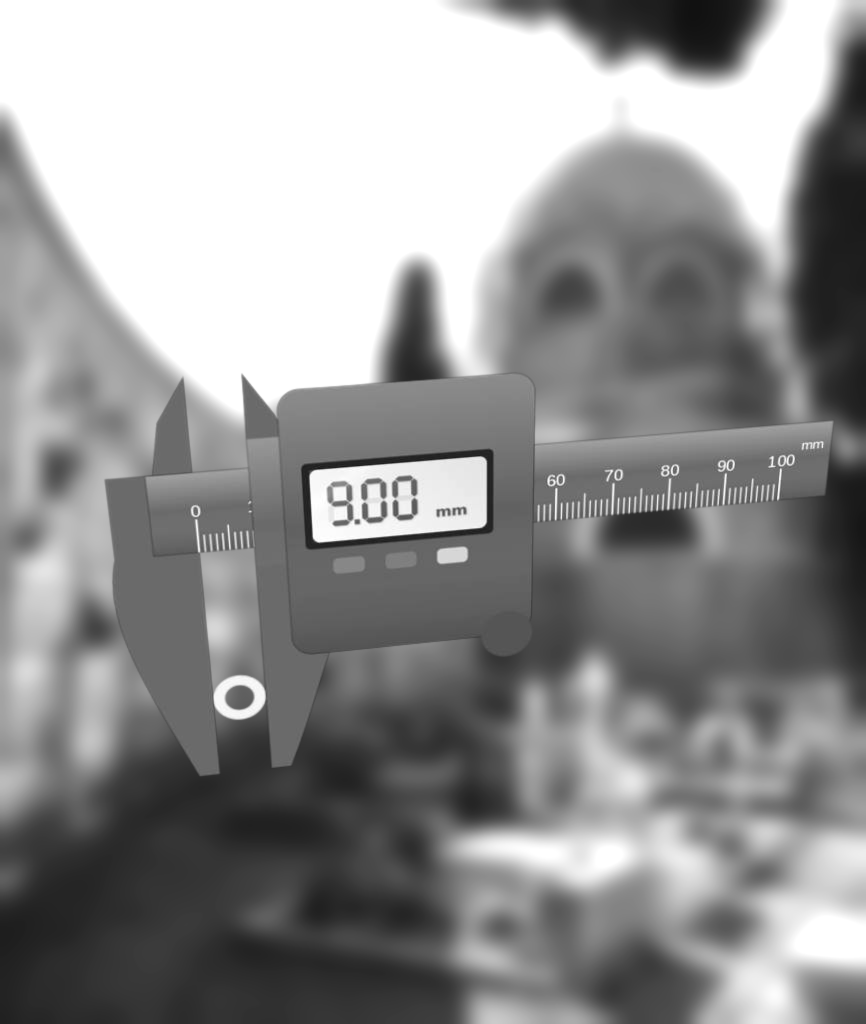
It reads 9.00 mm
